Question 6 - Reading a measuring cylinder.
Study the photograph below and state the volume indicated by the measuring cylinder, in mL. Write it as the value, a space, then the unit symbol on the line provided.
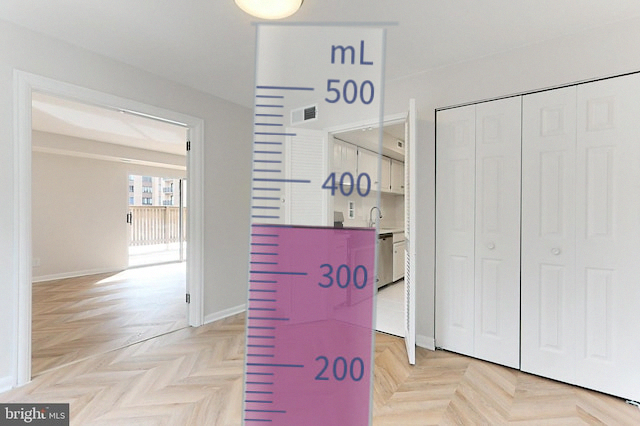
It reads 350 mL
